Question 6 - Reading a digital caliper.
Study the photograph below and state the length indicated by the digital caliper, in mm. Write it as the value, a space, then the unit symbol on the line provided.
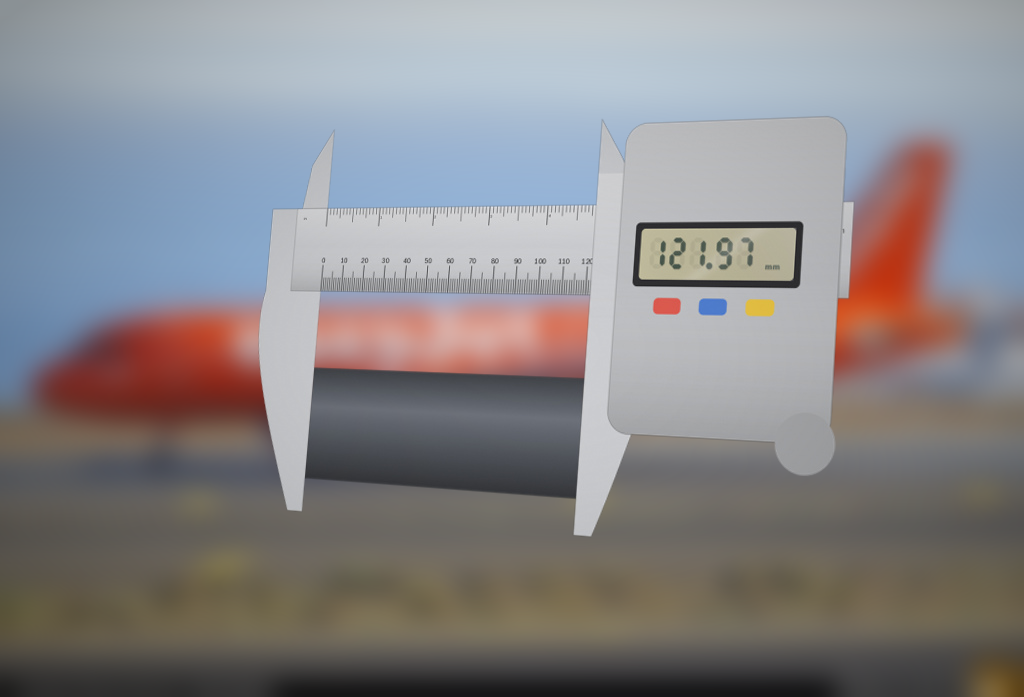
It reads 121.97 mm
